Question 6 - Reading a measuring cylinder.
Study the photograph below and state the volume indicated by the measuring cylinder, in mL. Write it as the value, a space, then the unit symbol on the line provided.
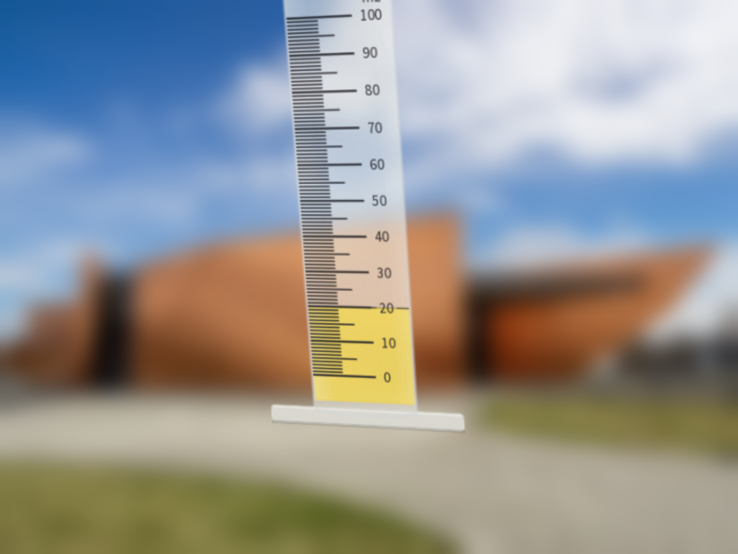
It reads 20 mL
